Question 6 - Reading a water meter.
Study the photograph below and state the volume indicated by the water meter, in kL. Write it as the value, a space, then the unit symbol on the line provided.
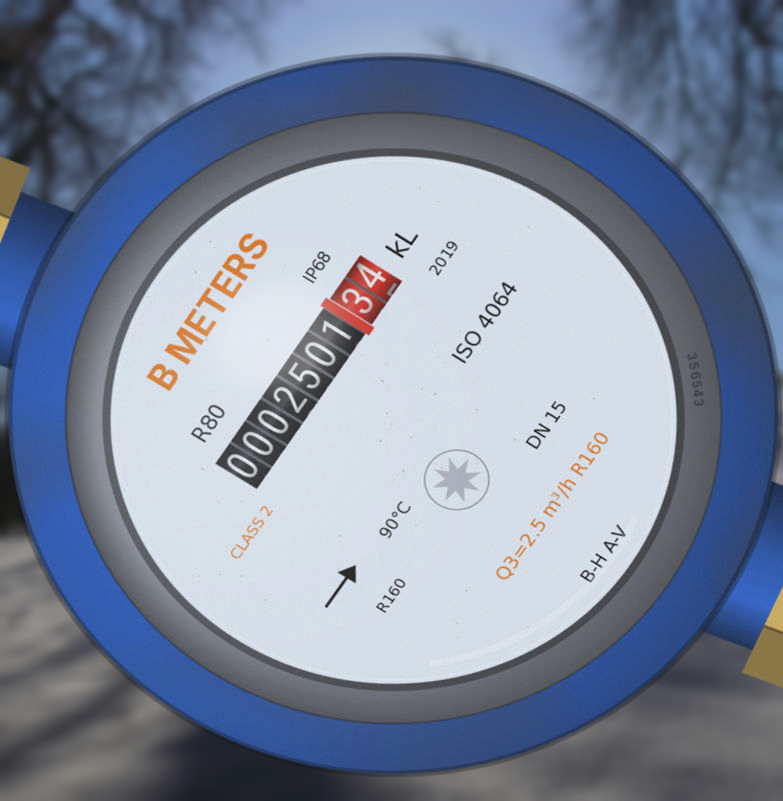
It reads 2501.34 kL
